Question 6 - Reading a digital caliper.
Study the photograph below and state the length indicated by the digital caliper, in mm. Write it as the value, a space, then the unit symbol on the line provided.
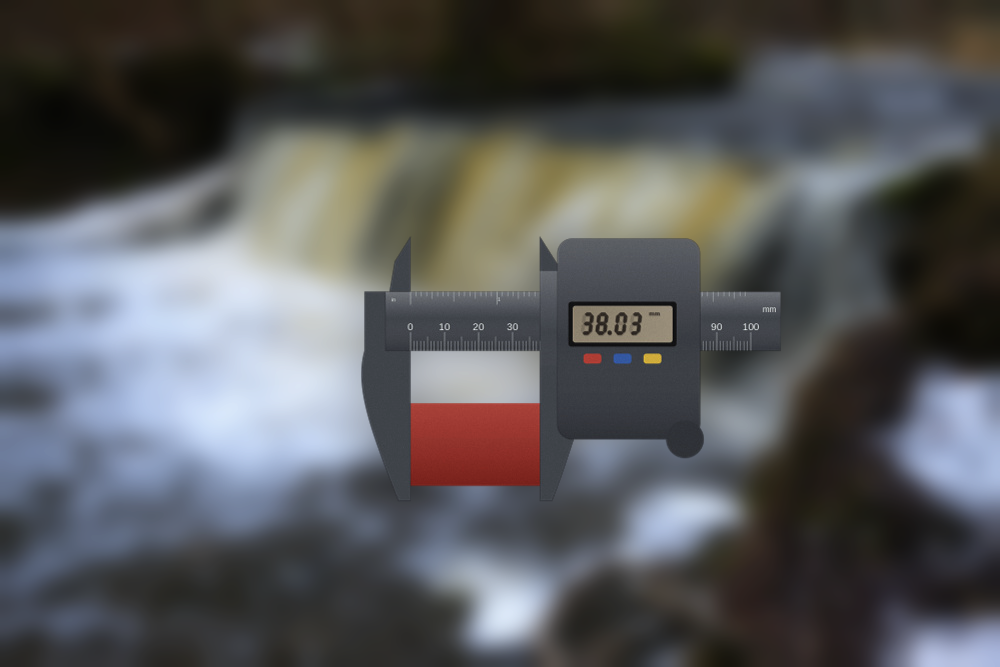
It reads 38.03 mm
